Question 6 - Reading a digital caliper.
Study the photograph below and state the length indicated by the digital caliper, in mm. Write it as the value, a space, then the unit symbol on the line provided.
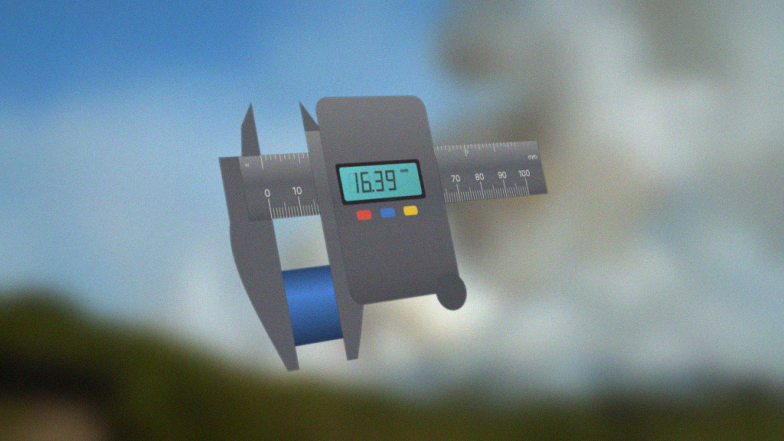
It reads 16.39 mm
